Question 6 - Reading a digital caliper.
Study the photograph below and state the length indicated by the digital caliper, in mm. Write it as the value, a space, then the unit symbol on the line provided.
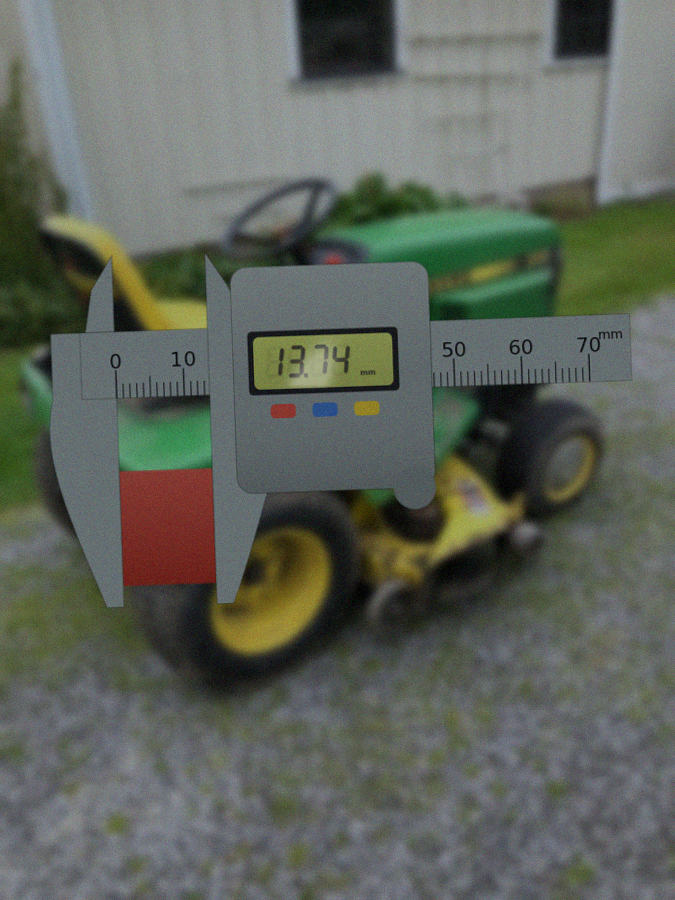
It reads 13.74 mm
